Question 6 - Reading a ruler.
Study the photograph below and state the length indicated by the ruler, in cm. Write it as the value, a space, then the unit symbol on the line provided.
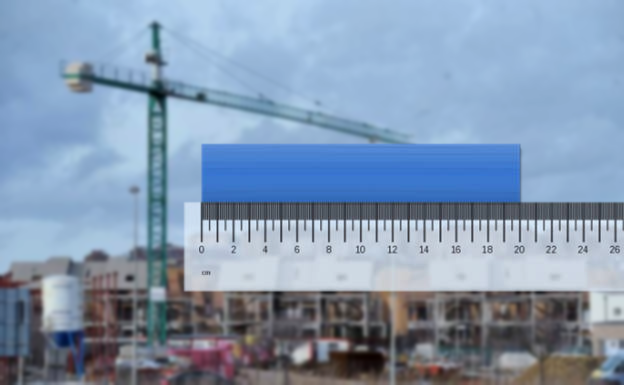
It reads 20 cm
